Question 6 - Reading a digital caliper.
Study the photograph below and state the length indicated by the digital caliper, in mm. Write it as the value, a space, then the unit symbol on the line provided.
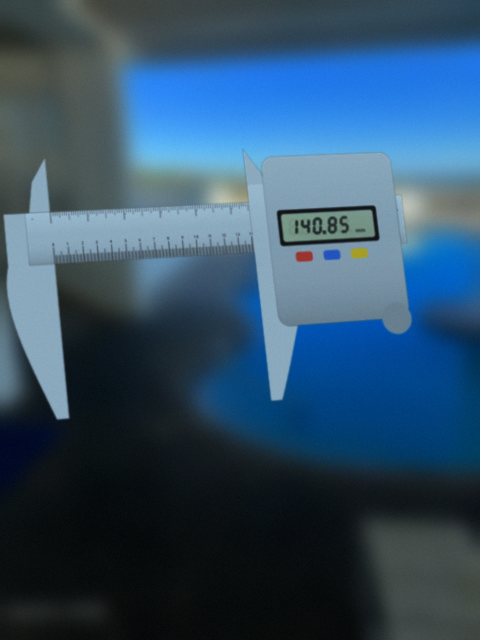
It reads 140.85 mm
